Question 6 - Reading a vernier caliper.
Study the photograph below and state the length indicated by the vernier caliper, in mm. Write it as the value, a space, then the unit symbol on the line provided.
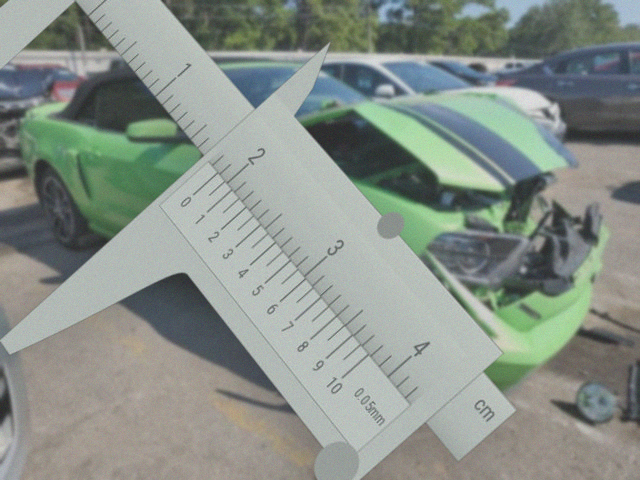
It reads 18.8 mm
